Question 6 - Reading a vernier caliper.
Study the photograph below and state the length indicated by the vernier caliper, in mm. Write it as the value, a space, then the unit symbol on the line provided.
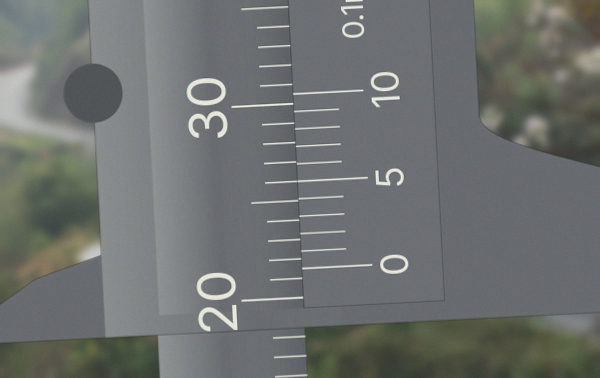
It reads 21.5 mm
